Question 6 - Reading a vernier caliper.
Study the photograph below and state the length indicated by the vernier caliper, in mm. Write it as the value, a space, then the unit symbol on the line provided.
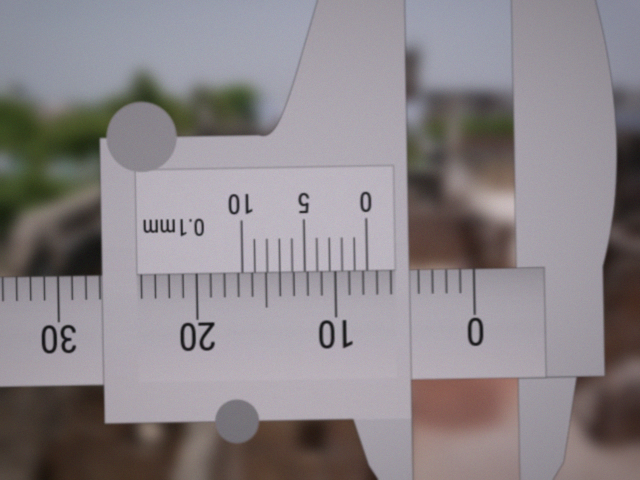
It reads 7.7 mm
